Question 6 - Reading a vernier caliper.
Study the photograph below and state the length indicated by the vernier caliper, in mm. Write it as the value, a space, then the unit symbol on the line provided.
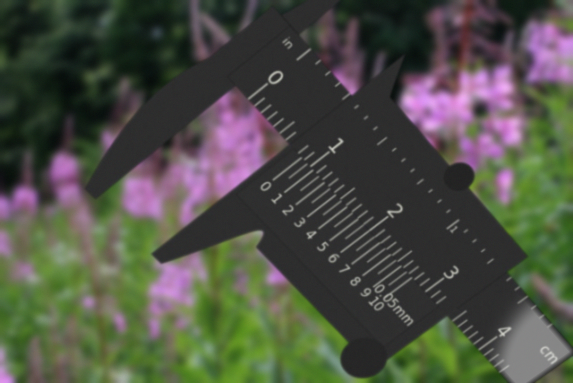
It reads 8.6 mm
